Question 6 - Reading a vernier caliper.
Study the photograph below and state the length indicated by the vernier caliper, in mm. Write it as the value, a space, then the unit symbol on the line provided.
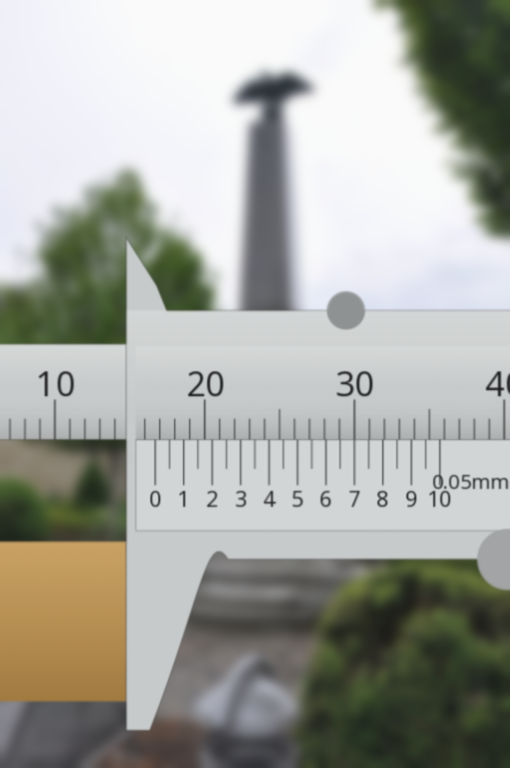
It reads 16.7 mm
